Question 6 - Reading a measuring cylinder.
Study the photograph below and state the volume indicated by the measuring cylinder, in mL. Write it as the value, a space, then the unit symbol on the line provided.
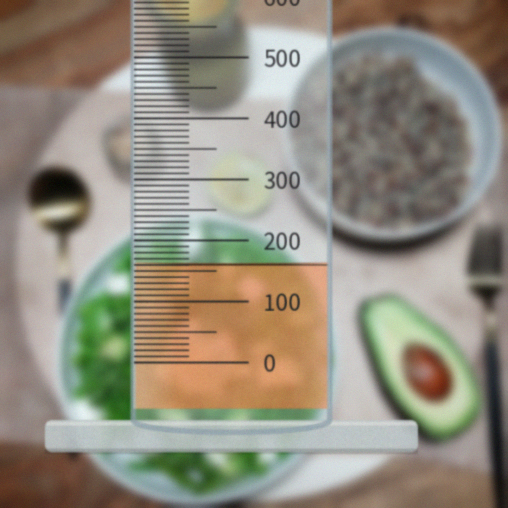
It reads 160 mL
